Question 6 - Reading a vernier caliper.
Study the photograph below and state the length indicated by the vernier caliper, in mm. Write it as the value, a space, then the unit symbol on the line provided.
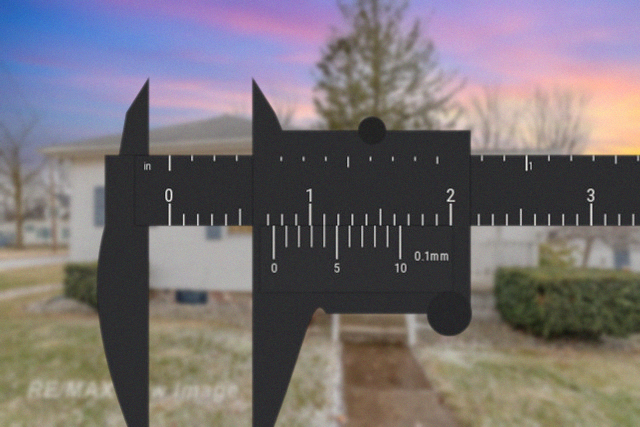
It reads 7.4 mm
